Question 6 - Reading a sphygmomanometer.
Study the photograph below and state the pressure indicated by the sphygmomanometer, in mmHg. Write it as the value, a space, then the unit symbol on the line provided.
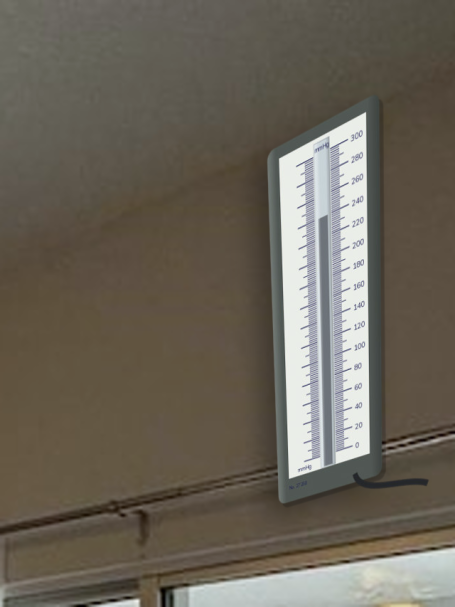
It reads 240 mmHg
